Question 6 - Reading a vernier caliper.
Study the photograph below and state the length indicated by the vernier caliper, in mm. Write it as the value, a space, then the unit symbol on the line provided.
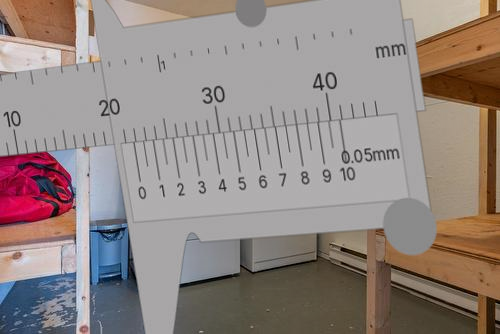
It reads 21.8 mm
